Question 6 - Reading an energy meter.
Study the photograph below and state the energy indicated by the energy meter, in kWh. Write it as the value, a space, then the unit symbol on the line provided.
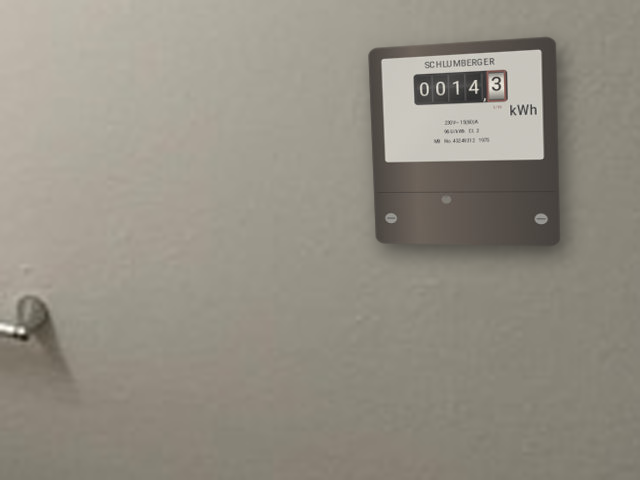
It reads 14.3 kWh
